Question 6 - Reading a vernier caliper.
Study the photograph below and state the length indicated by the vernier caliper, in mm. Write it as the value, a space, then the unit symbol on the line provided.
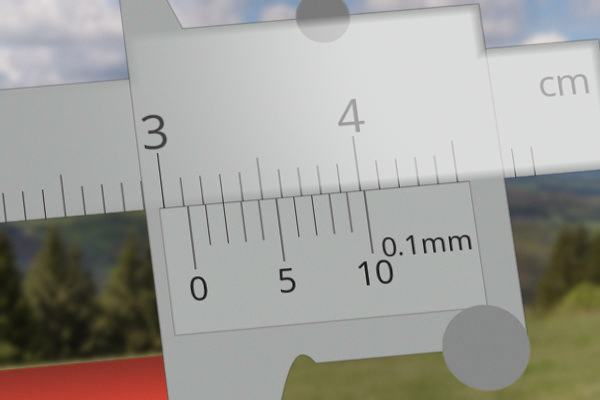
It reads 31.2 mm
